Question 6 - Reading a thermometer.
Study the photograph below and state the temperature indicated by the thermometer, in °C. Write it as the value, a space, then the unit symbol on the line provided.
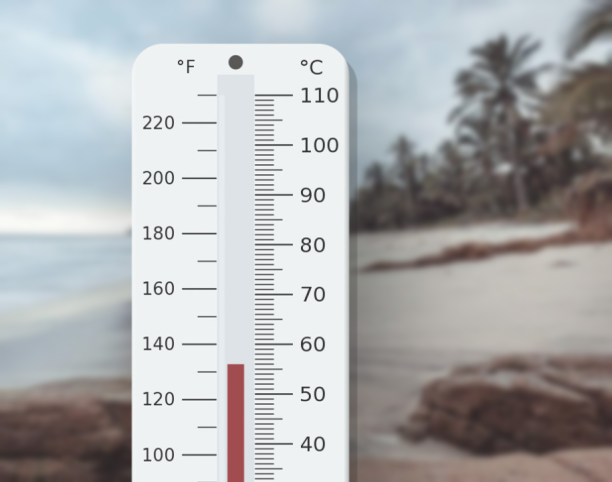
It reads 56 °C
